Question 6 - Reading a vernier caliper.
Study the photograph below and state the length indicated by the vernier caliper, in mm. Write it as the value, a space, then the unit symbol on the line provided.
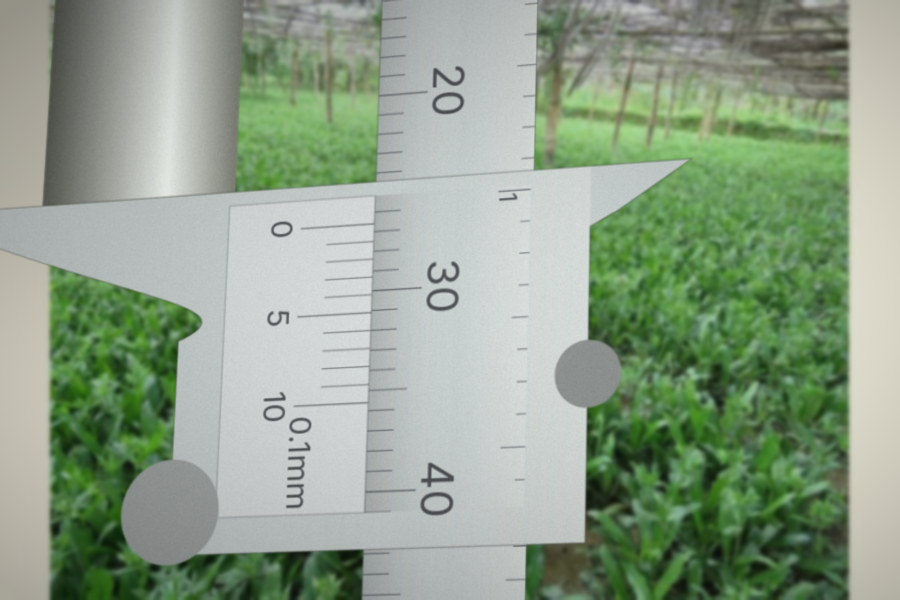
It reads 26.6 mm
